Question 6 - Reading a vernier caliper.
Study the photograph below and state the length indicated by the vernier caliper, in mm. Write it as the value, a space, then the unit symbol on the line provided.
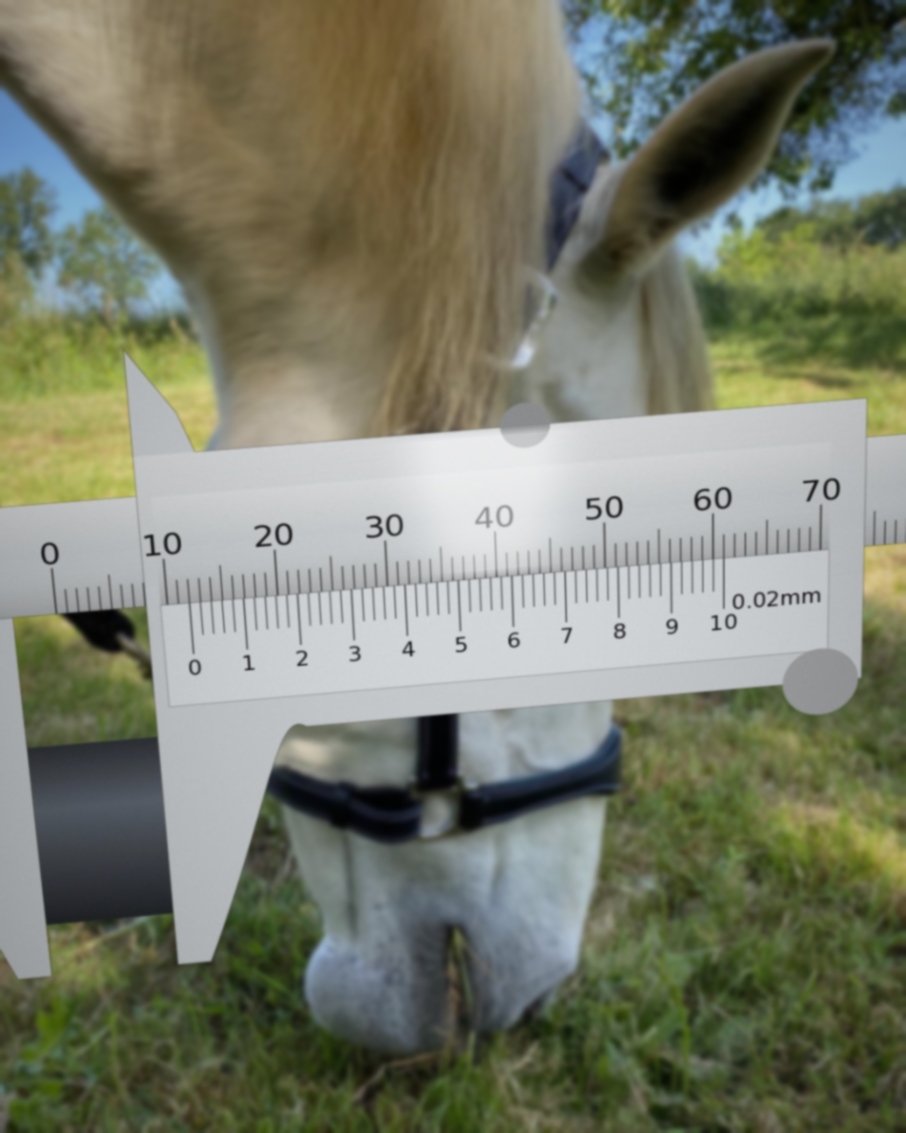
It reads 12.0 mm
